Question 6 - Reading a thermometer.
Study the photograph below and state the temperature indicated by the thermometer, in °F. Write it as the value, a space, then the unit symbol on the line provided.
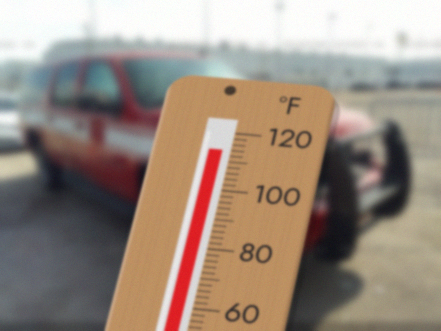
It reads 114 °F
